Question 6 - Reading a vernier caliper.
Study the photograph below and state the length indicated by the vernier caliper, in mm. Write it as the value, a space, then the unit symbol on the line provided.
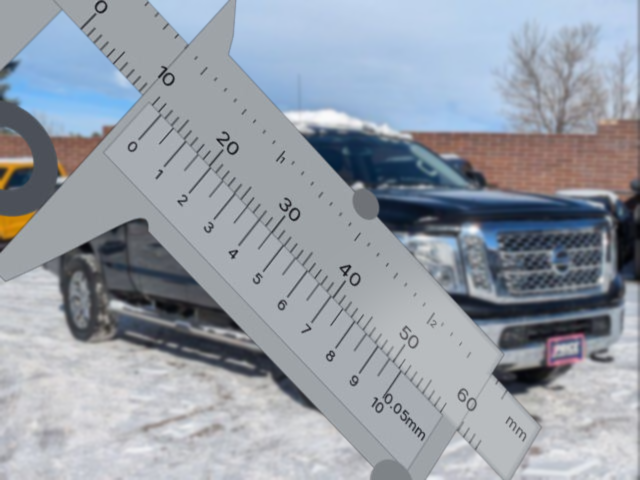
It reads 12.4 mm
